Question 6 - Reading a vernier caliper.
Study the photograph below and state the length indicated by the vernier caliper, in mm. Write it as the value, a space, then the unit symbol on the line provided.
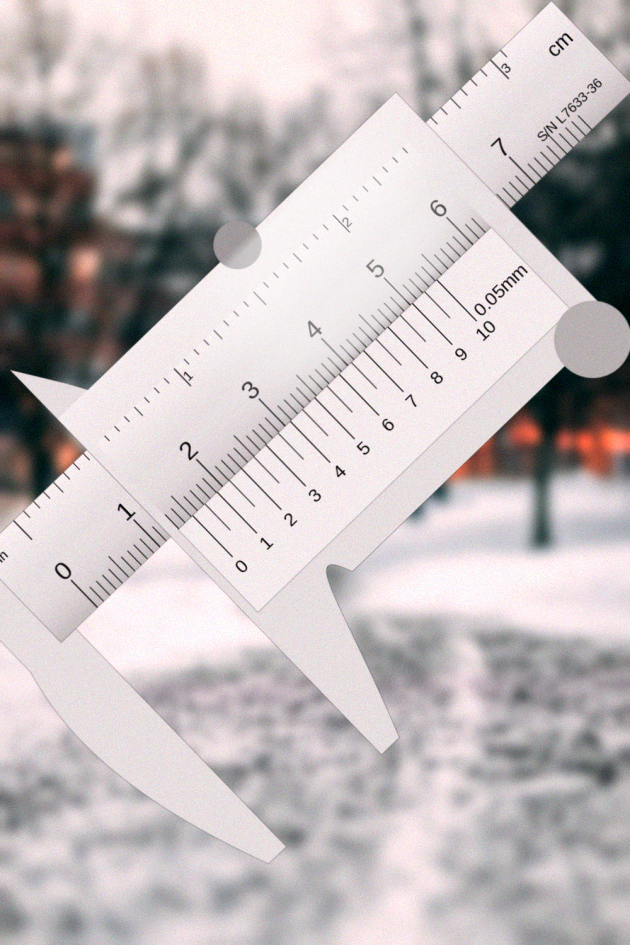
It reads 15.2 mm
